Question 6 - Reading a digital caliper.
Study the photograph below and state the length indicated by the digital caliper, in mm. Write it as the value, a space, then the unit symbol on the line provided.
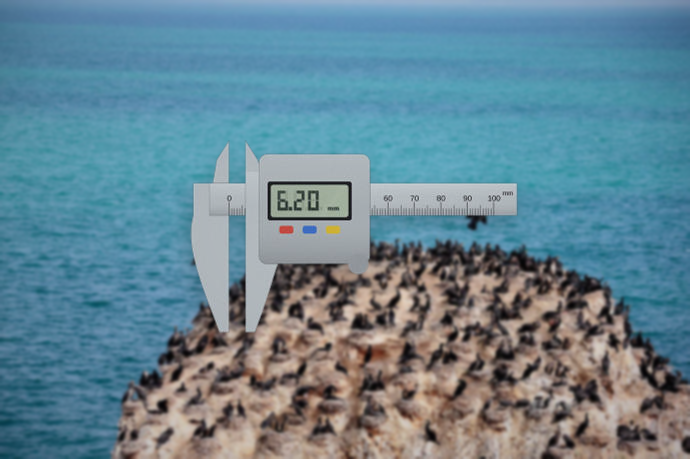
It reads 6.20 mm
